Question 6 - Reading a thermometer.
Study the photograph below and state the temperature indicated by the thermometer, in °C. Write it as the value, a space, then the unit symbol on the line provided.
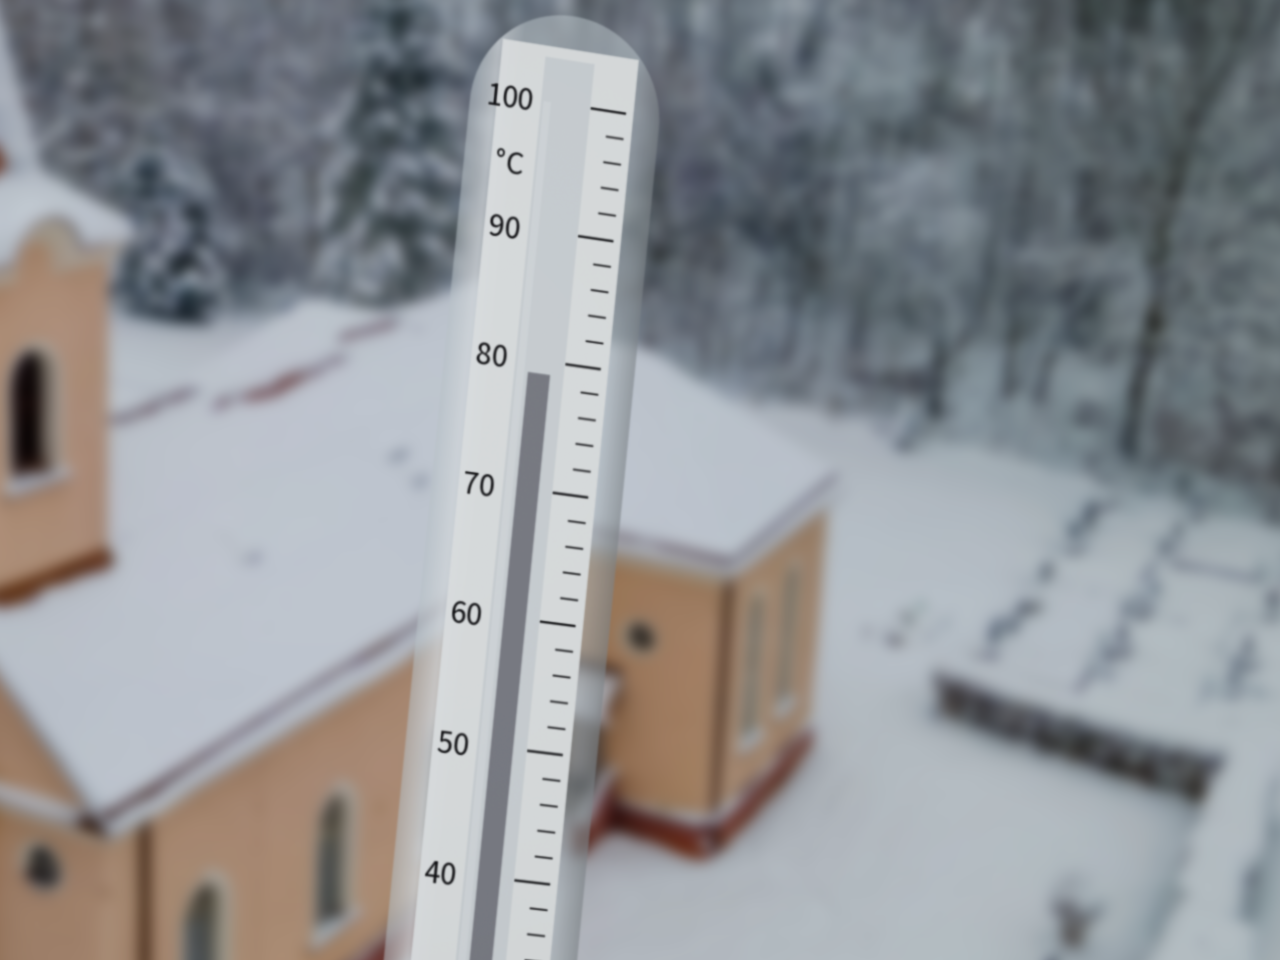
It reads 79 °C
